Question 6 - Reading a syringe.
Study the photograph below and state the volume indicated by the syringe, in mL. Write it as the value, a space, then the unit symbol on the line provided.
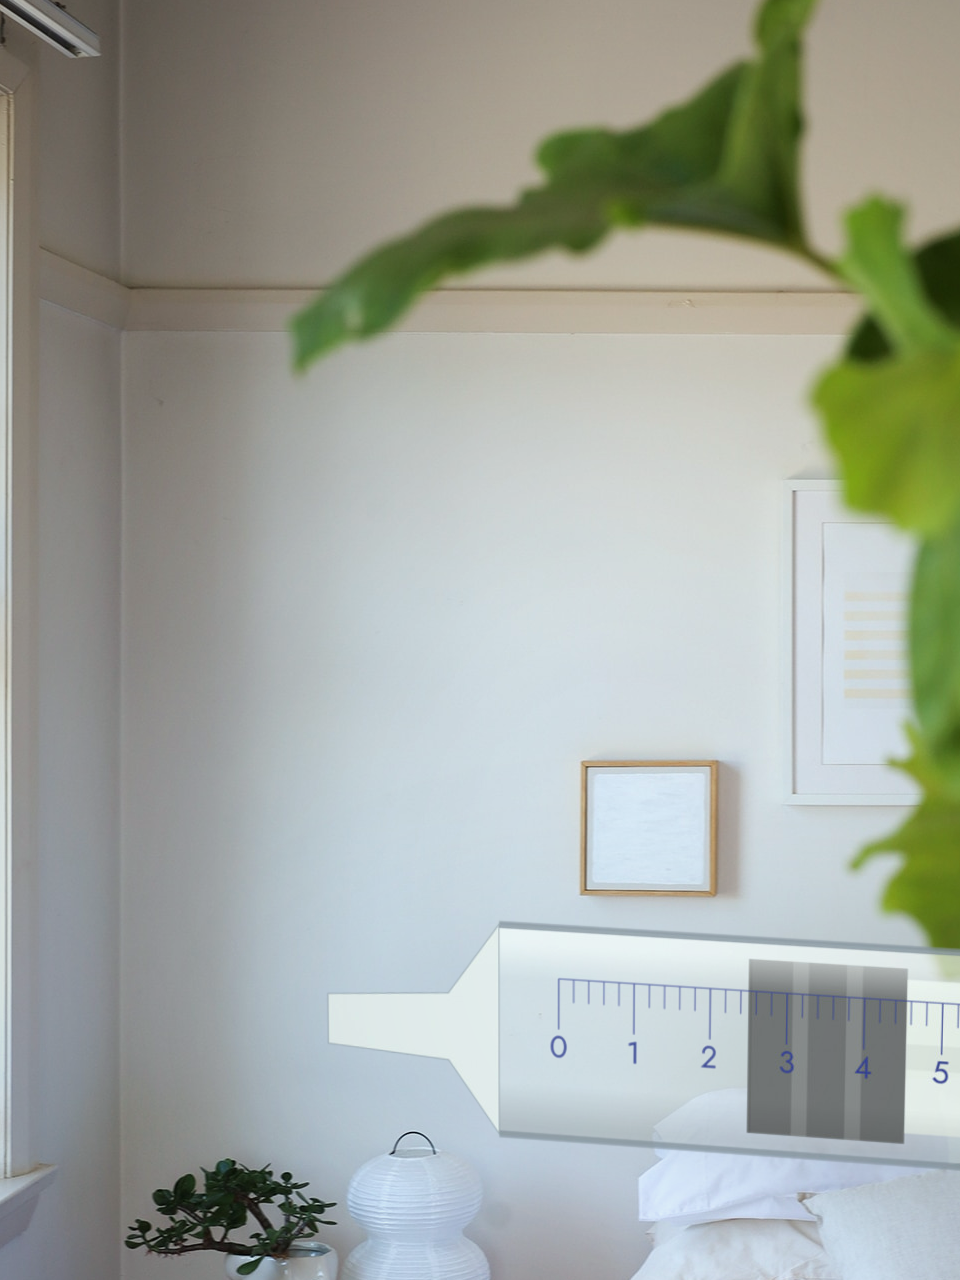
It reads 2.5 mL
